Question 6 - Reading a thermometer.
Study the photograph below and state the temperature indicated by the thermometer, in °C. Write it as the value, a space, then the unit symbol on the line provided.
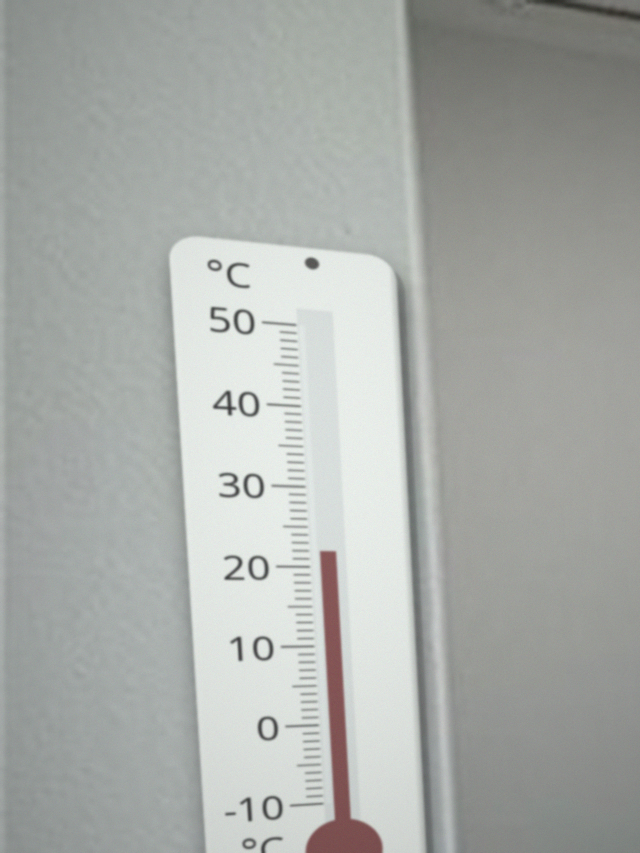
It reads 22 °C
